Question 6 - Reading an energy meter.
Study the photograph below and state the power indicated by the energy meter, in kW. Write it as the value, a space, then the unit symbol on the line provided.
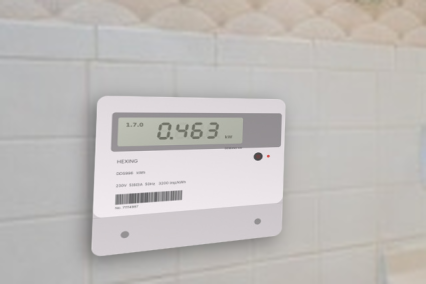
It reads 0.463 kW
